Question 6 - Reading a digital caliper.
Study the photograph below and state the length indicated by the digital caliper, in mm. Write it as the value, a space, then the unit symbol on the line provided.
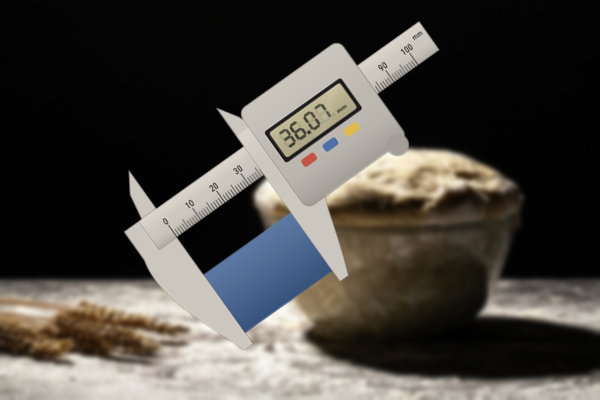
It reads 36.07 mm
